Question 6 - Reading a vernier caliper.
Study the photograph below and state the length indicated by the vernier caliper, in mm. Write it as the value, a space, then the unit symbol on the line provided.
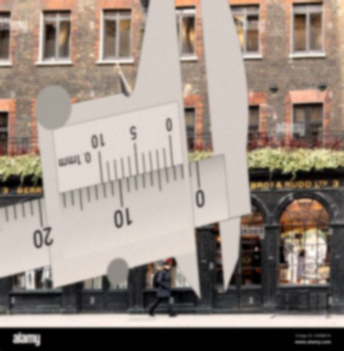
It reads 3.2 mm
